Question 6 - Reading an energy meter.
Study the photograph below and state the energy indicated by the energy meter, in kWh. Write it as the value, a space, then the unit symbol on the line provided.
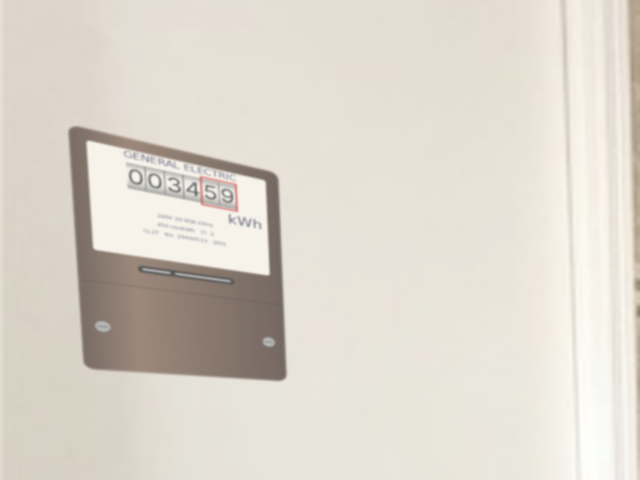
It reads 34.59 kWh
